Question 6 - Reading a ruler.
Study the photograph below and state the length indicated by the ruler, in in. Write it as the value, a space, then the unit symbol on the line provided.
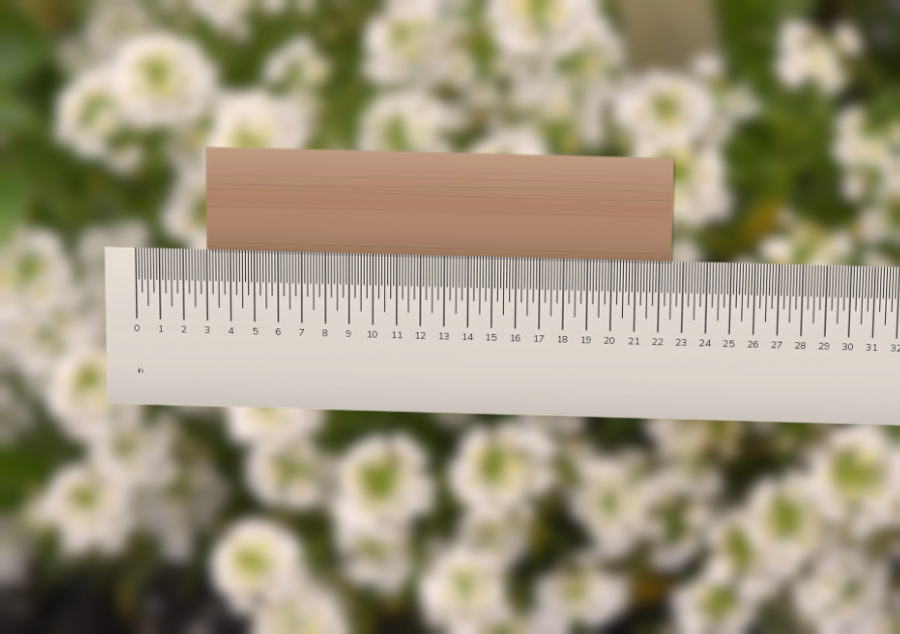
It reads 19.5 in
